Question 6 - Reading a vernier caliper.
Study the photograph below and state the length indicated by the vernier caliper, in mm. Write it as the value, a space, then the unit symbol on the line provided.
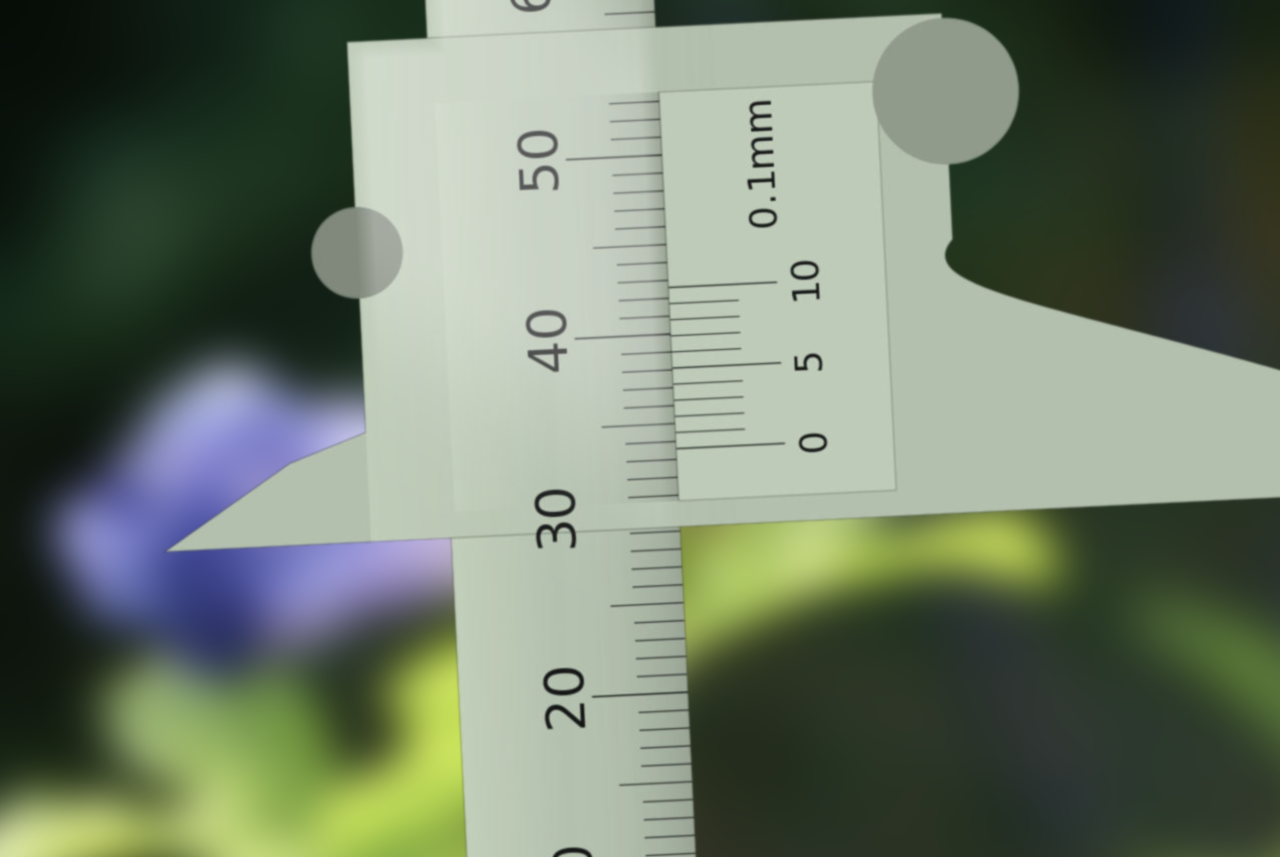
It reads 33.6 mm
